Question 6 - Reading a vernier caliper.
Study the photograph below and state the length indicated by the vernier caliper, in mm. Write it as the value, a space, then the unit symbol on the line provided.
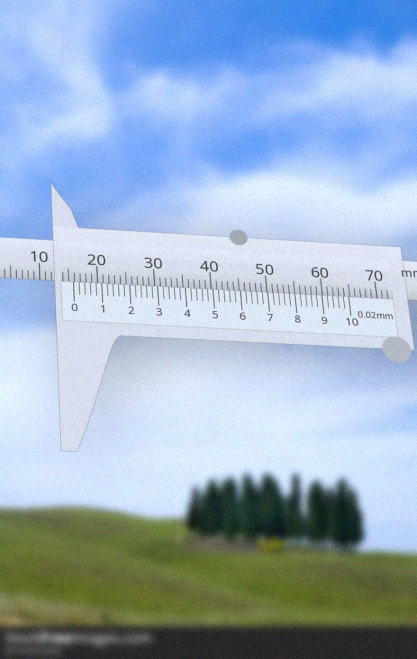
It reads 15.8 mm
